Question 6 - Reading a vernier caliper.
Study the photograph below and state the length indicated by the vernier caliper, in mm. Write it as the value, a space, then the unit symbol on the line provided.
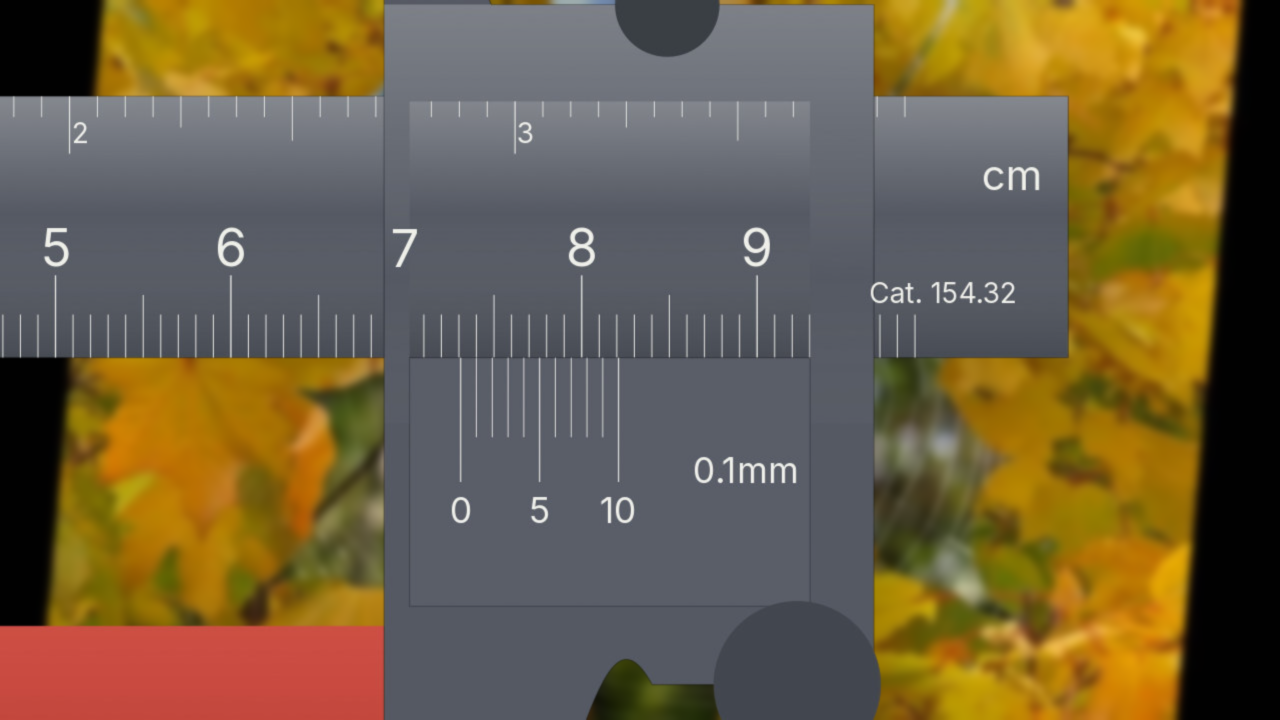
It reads 73.1 mm
